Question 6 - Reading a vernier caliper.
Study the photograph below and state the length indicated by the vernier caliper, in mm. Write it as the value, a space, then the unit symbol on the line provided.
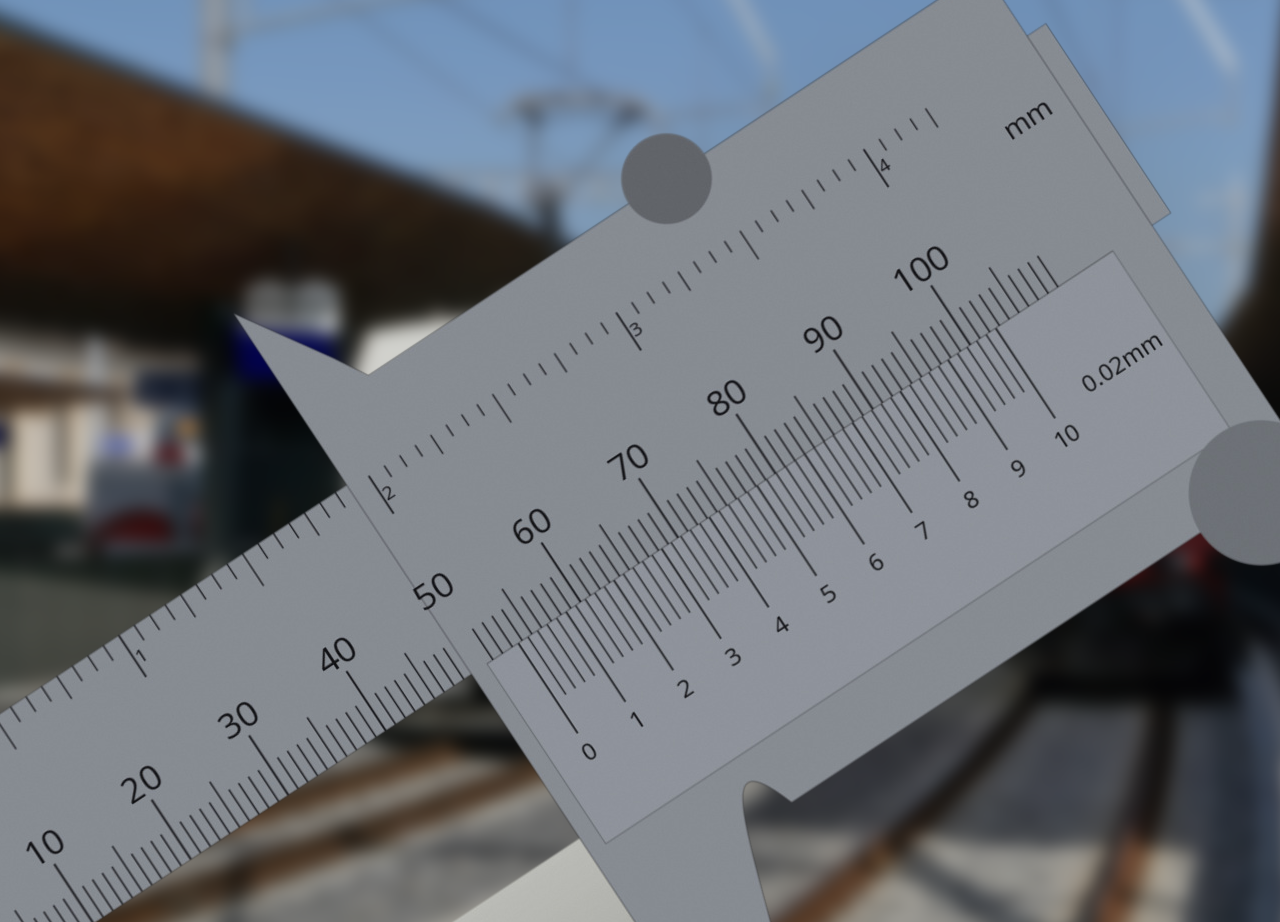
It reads 53.6 mm
